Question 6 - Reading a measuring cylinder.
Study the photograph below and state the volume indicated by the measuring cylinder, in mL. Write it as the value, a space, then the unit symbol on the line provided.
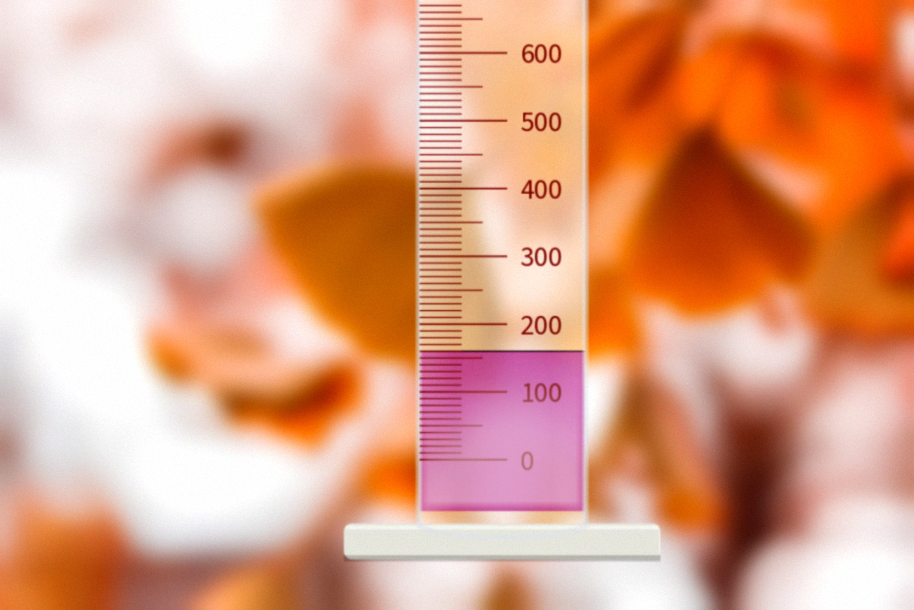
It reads 160 mL
